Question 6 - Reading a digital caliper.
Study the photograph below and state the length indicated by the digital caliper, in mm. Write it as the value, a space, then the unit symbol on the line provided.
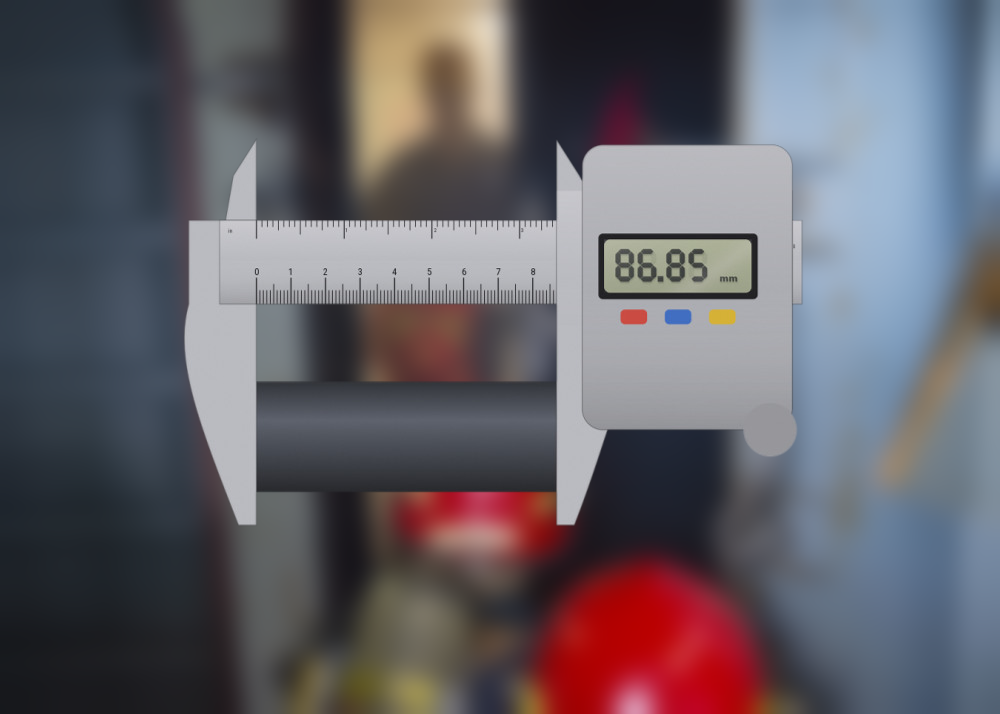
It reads 86.85 mm
